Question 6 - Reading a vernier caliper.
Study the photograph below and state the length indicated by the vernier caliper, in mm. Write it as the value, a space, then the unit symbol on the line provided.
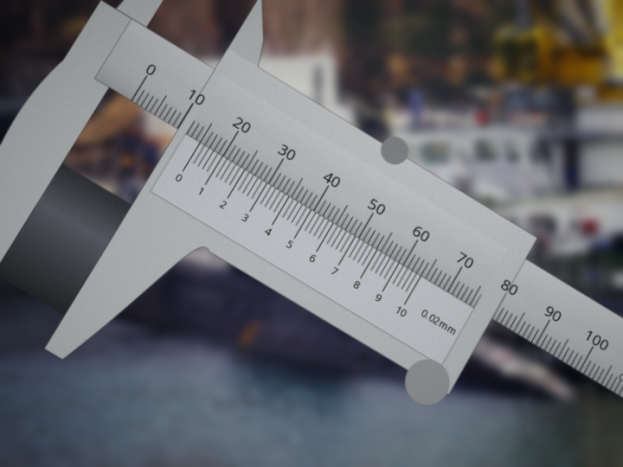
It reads 15.0 mm
